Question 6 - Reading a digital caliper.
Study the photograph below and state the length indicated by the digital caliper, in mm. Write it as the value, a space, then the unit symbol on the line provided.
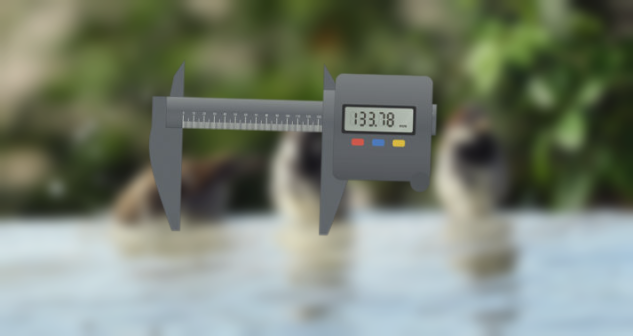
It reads 133.78 mm
